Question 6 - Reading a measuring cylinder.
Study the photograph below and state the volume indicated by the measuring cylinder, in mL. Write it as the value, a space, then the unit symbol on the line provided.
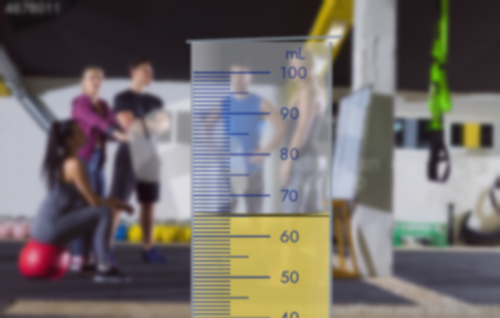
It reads 65 mL
